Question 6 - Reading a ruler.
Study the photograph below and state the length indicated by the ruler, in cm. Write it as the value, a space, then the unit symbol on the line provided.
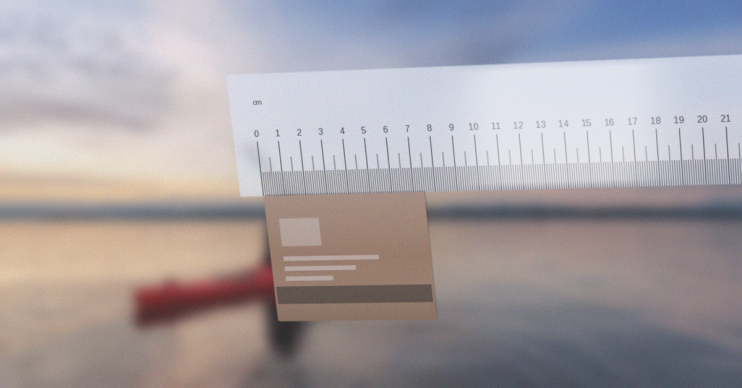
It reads 7.5 cm
